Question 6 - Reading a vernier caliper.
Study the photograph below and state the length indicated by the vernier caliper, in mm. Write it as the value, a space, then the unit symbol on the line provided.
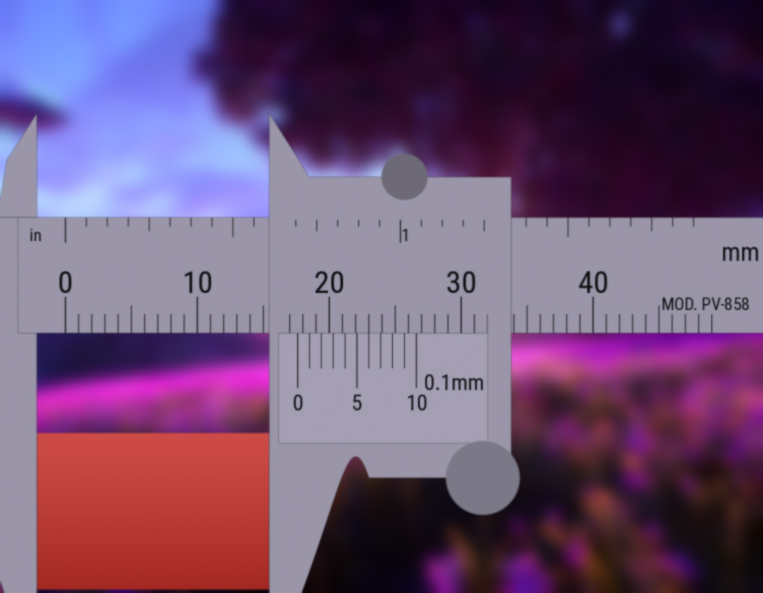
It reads 17.6 mm
